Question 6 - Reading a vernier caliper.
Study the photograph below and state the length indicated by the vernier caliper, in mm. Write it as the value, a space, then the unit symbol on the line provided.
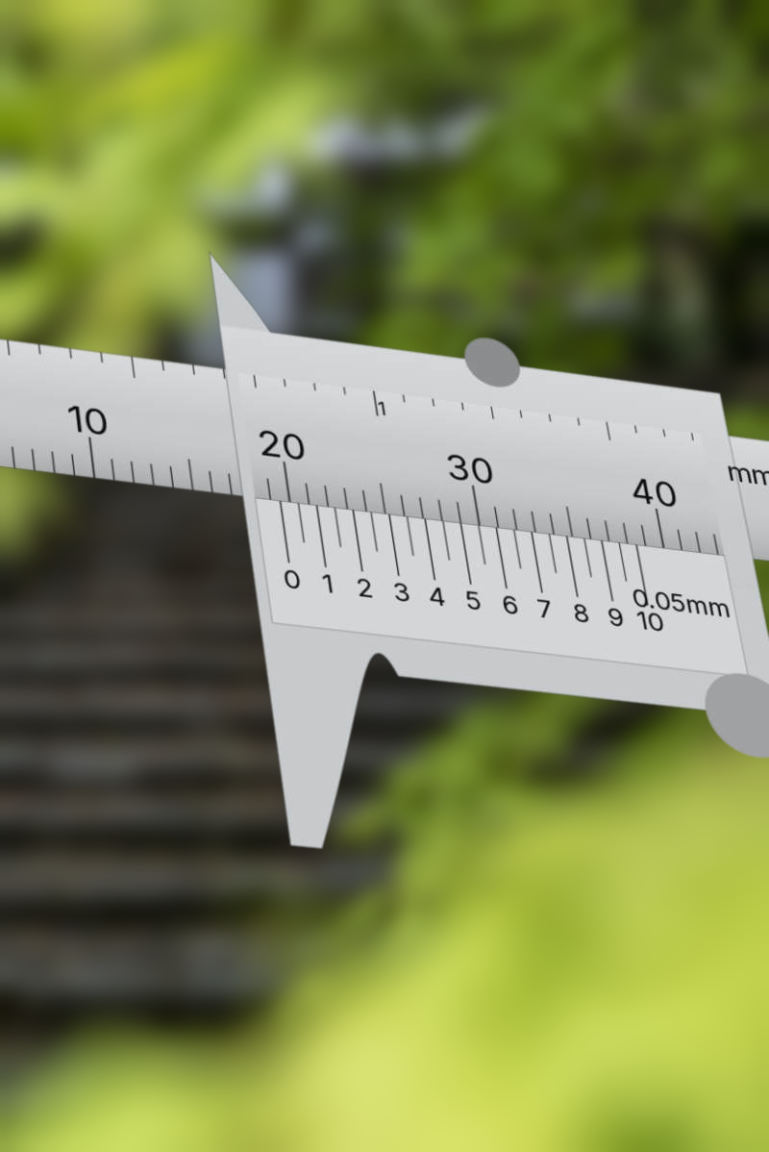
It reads 19.5 mm
